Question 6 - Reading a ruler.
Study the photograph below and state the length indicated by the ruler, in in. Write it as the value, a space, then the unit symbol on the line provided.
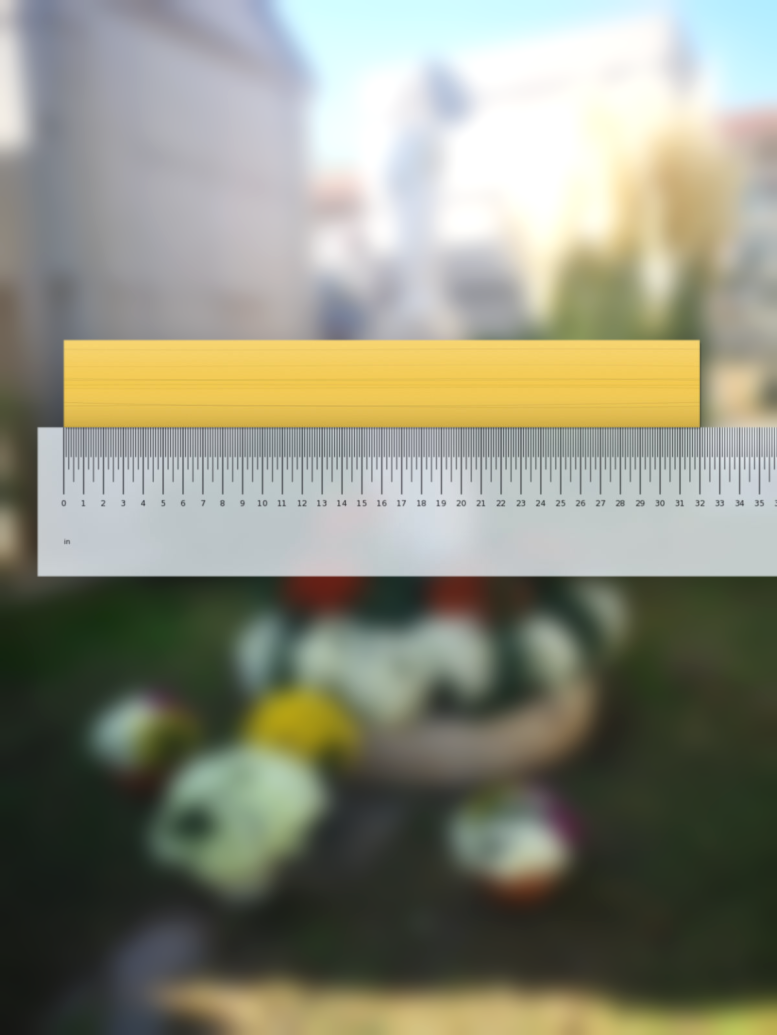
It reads 32 in
